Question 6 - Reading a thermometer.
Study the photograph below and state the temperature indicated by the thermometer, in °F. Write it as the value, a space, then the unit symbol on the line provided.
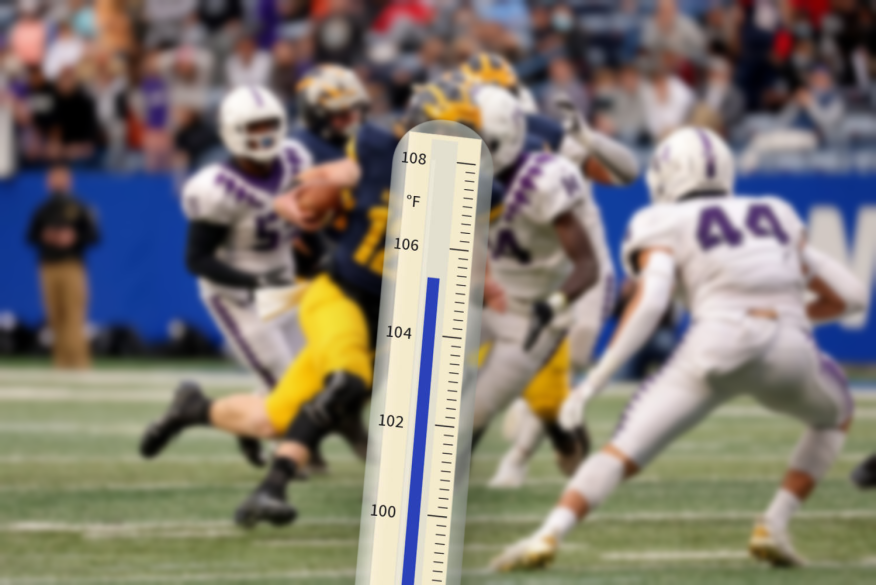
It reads 105.3 °F
